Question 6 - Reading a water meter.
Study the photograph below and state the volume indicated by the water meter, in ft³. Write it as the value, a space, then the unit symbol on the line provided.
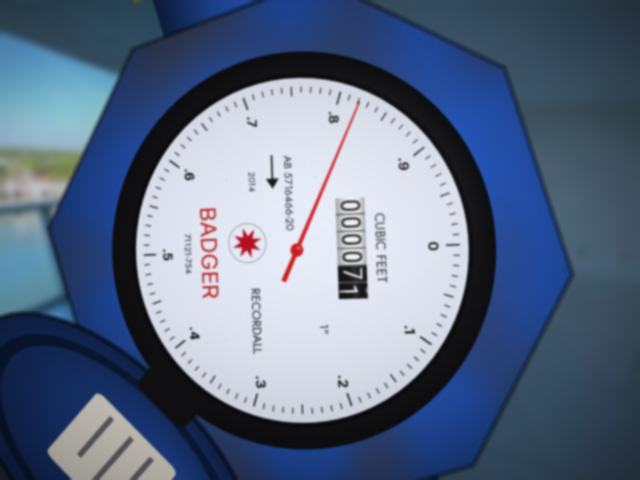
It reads 70.82 ft³
